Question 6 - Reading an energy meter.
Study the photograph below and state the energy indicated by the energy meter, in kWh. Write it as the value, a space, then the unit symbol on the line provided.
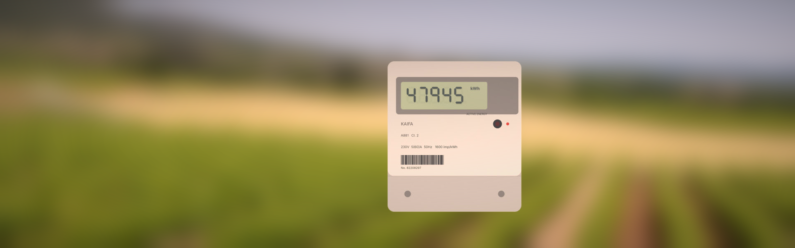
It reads 47945 kWh
